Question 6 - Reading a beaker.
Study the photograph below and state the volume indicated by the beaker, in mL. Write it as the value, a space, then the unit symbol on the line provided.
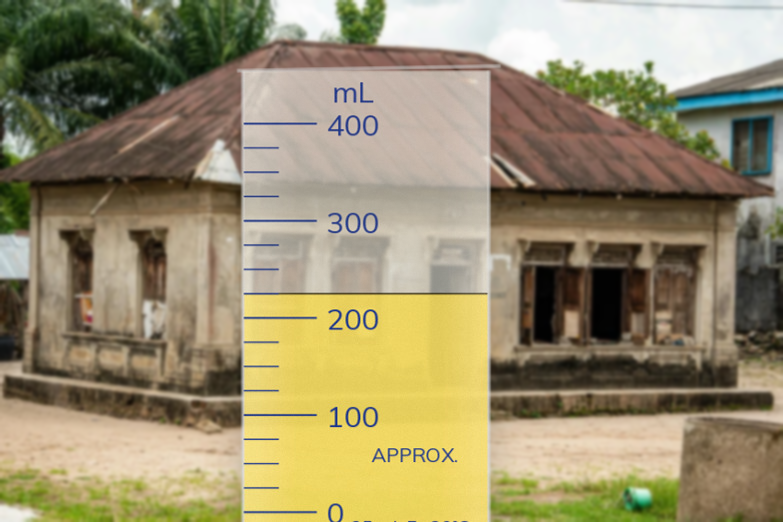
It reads 225 mL
